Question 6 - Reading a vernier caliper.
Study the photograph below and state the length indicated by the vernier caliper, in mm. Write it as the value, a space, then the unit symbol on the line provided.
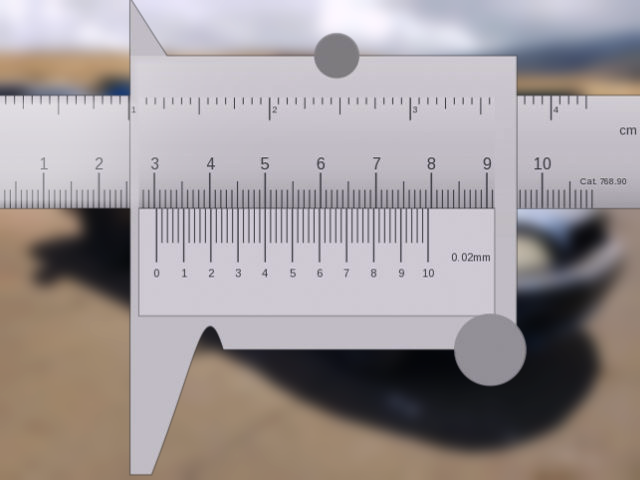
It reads 30.4 mm
